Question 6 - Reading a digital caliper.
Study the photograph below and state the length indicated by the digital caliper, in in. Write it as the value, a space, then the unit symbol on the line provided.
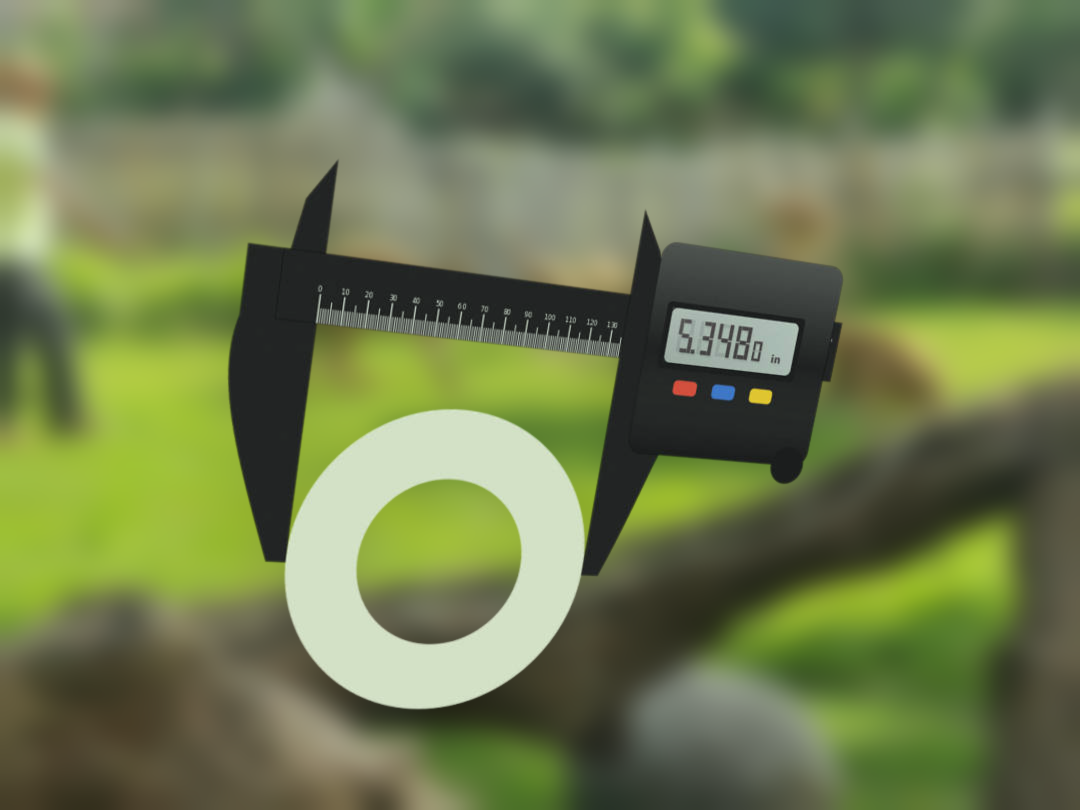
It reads 5.3480 in
